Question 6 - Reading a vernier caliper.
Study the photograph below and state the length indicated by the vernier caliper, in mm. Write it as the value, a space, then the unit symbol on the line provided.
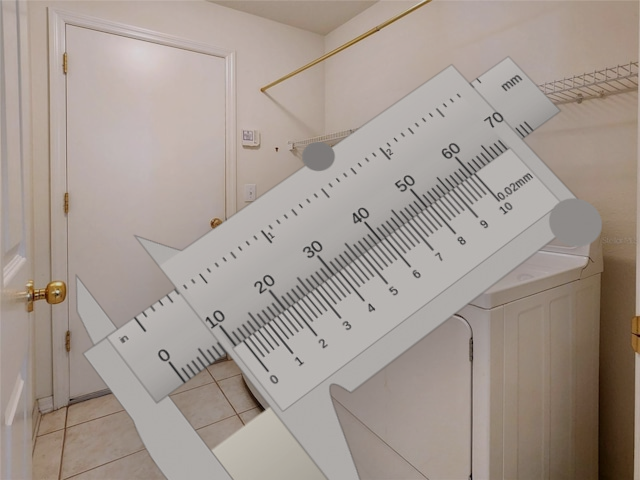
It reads 11.5 mm
